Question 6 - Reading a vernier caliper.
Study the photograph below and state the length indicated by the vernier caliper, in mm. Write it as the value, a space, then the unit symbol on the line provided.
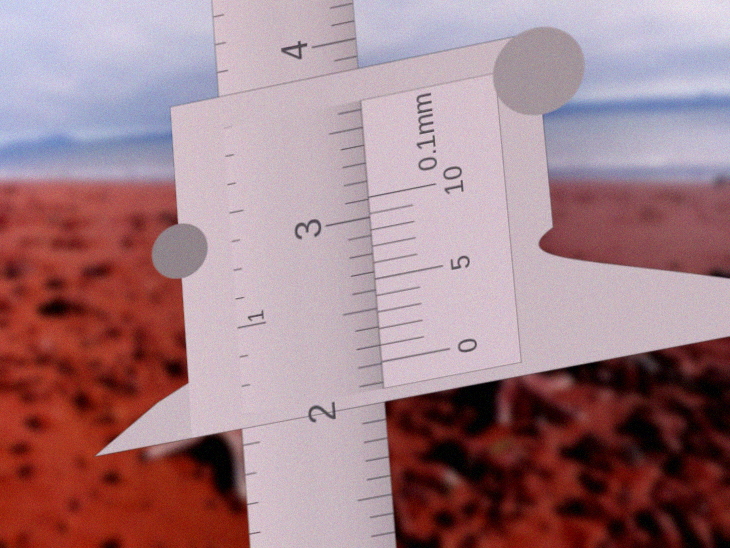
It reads 22.1 mm
